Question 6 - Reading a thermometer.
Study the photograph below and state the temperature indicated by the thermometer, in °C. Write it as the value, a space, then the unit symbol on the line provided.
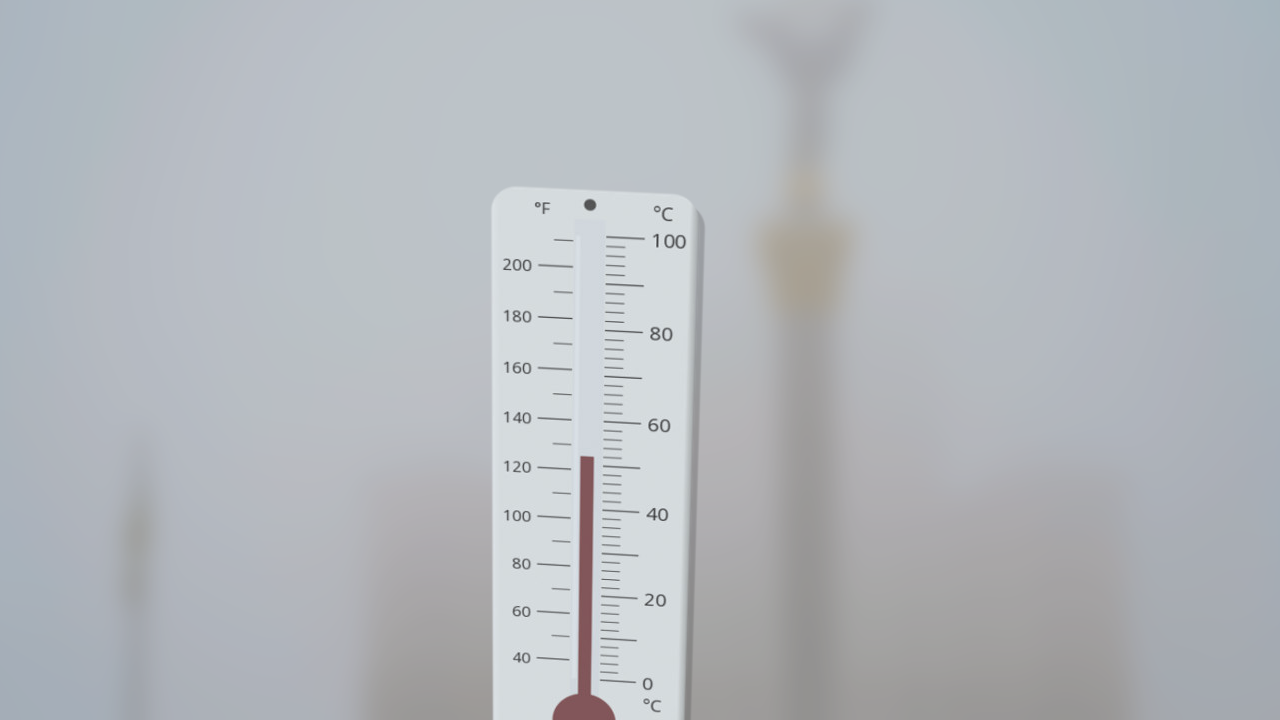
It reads 52 °C
